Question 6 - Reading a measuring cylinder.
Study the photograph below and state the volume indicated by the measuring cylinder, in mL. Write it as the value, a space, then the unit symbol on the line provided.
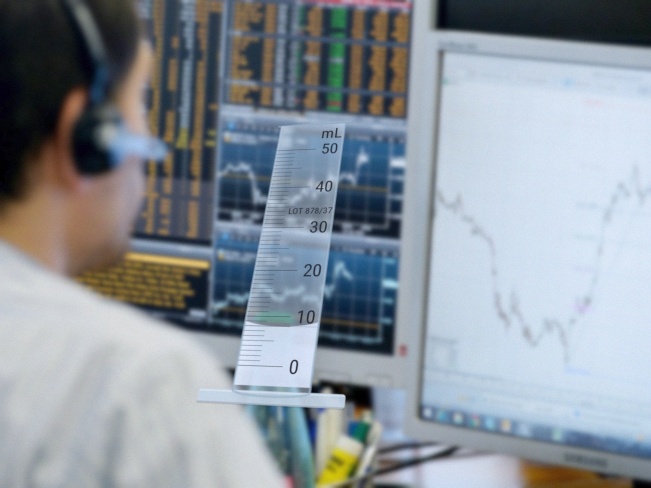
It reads 8 mL
